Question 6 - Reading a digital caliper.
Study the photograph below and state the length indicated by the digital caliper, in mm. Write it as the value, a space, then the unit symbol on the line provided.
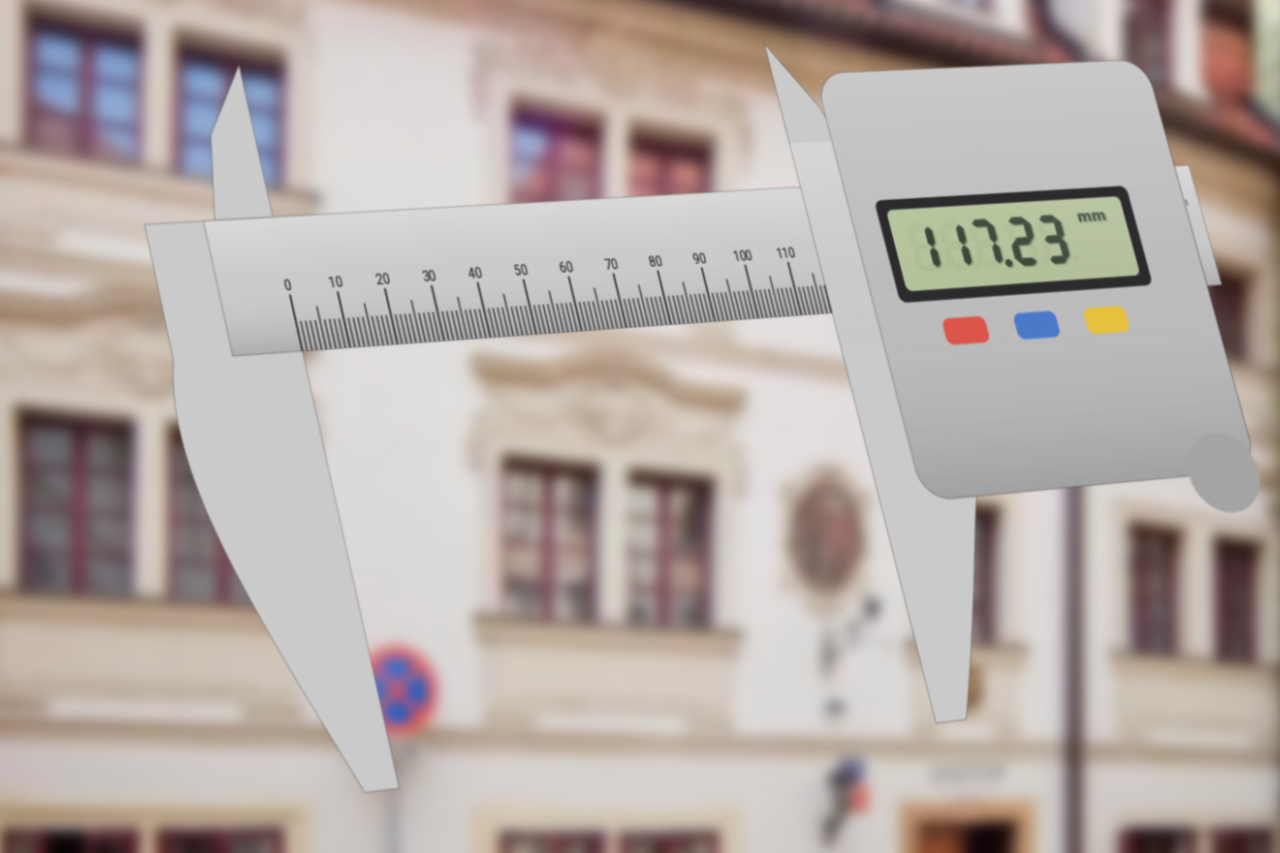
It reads 117.23 mm
